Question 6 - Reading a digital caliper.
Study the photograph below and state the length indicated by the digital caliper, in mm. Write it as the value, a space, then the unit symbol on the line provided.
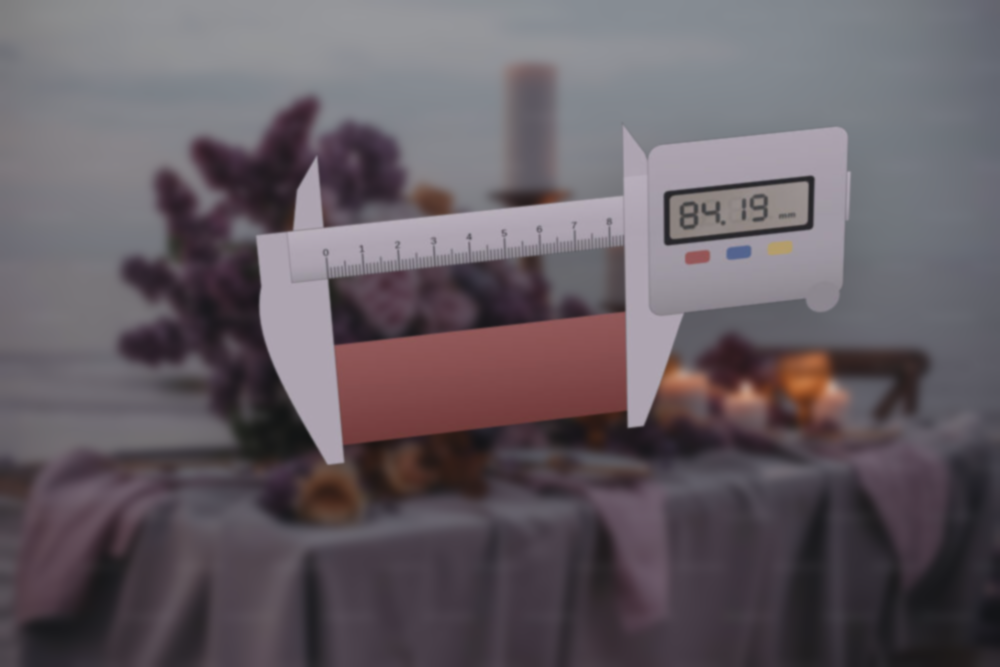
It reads 84.19 mm
